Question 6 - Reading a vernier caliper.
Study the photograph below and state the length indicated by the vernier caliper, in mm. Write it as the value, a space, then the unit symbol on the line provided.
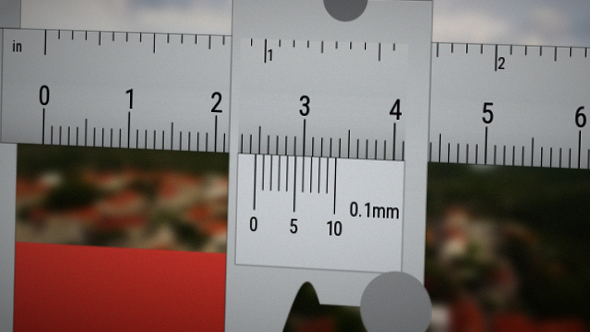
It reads 24.6 mm
